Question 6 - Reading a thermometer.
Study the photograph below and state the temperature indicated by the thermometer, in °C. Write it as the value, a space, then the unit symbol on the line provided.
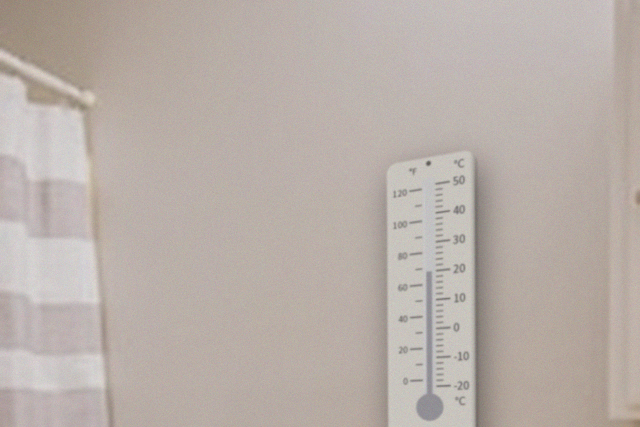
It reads 20 °C
